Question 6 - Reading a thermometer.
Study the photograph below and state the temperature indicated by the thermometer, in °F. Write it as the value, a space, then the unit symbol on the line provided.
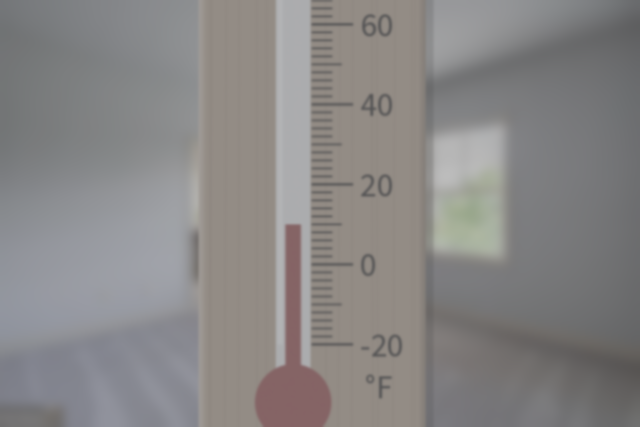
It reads 10 °F
